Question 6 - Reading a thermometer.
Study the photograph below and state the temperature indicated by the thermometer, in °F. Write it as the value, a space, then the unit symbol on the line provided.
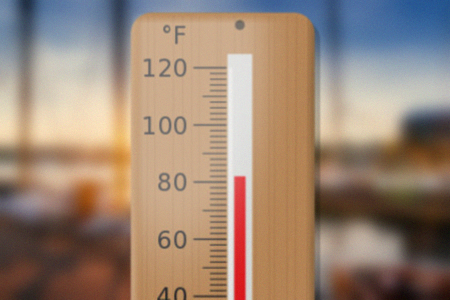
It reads 82 °F
